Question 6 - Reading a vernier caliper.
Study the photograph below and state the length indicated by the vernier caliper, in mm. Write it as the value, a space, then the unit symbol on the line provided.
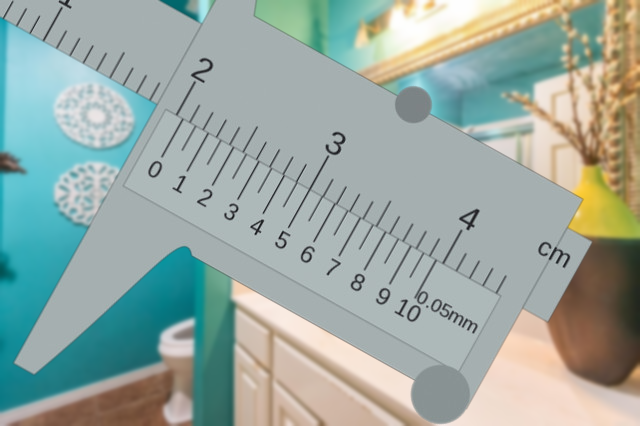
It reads 20.5 mm
